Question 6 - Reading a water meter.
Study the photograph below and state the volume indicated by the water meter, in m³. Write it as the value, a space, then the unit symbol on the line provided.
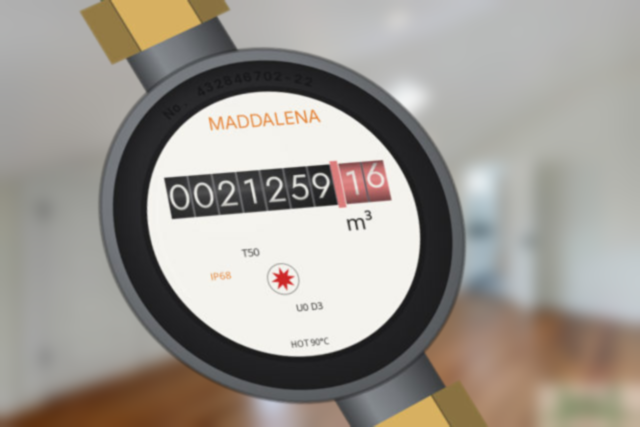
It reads 21259.16 m³
